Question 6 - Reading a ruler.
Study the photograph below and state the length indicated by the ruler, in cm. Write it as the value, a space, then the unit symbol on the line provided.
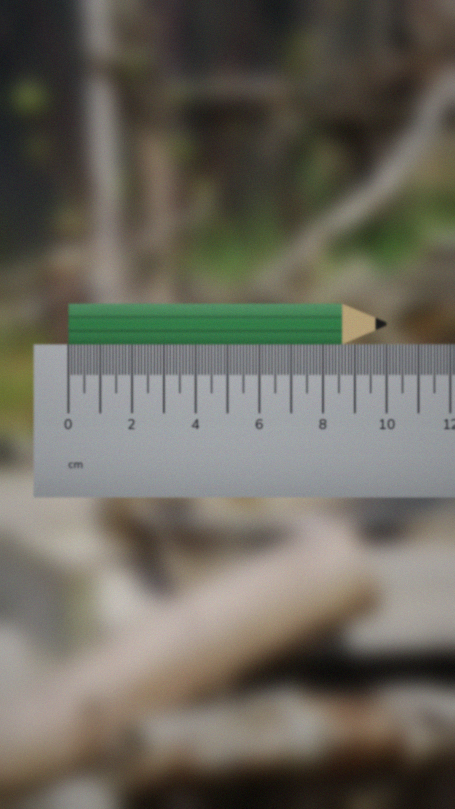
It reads 10 cm
